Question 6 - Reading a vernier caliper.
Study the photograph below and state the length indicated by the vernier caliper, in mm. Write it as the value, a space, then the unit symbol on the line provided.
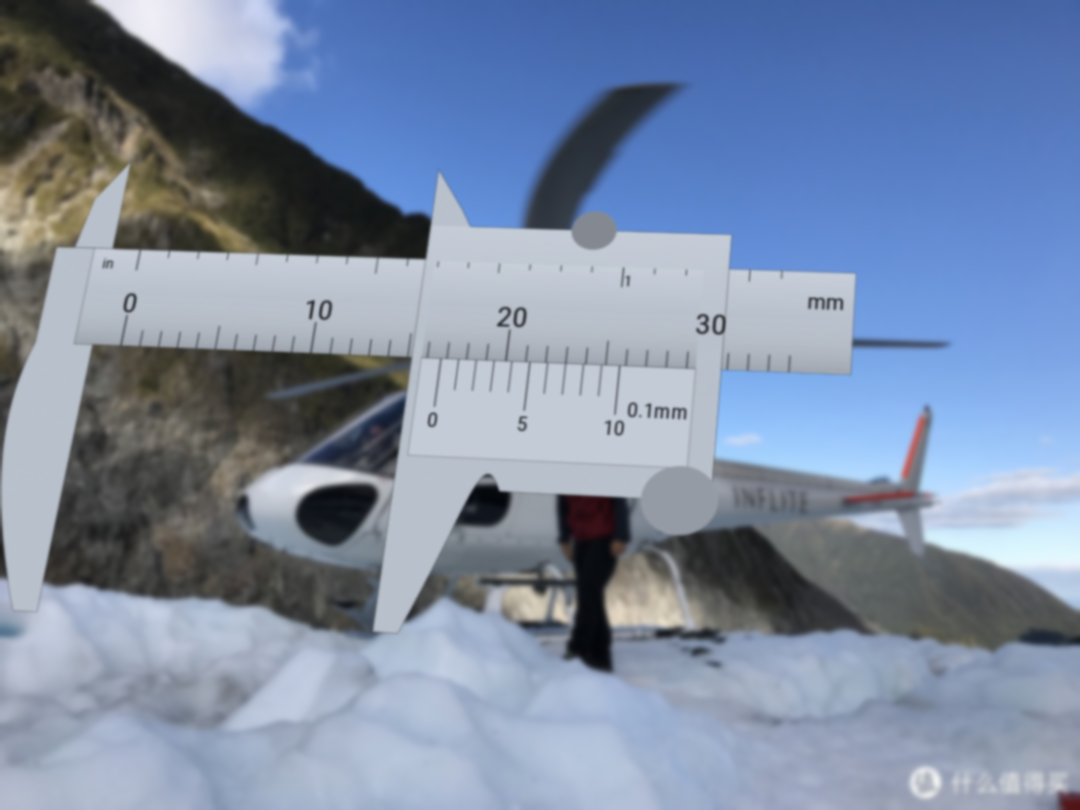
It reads 16.7 mm
